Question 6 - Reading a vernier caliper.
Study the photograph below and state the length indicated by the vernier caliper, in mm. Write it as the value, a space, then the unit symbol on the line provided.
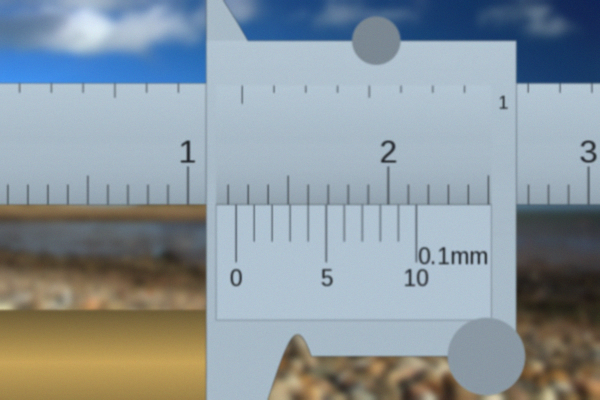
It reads 12.4 mm
